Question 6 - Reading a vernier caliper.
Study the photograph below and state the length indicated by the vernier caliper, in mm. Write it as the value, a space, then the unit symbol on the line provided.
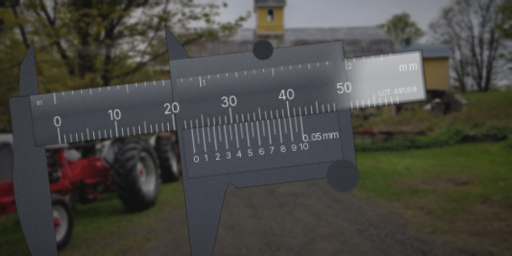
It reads 23.0 mm
